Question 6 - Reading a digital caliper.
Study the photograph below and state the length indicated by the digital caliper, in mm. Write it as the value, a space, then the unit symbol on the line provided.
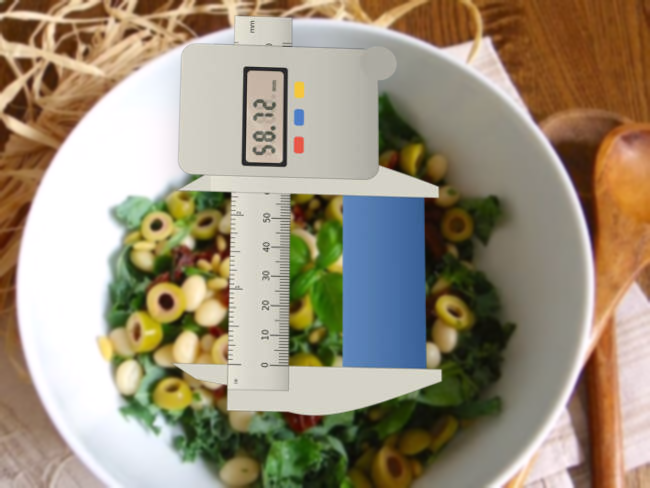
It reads 58.72 mm
